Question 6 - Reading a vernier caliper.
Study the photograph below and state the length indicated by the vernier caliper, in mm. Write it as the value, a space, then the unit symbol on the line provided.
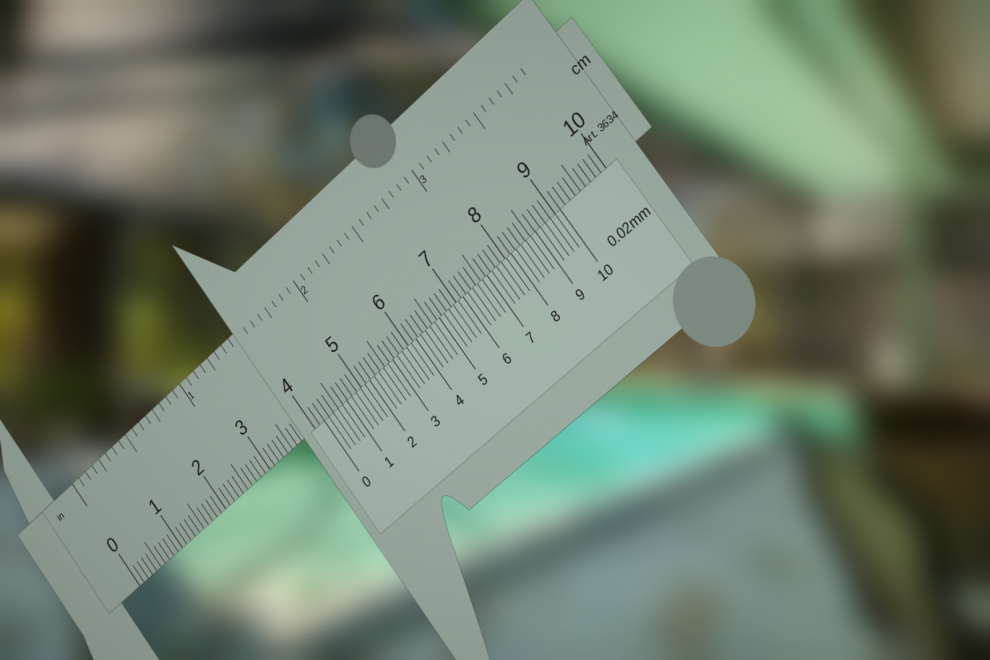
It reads 42.0 mm
